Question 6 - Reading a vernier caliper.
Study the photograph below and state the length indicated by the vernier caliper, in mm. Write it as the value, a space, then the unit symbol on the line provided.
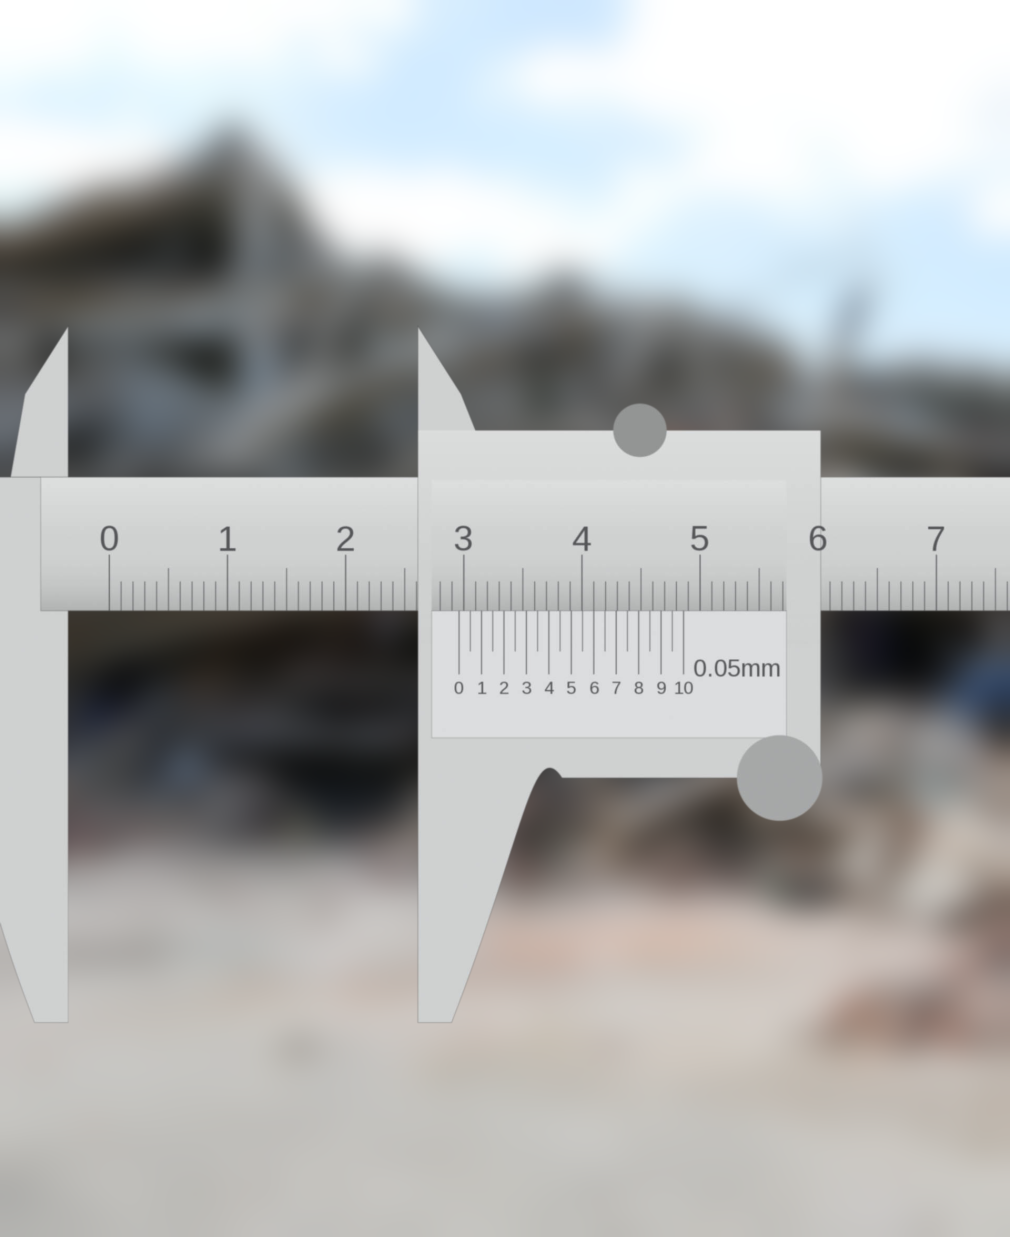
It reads 29.6 mm
